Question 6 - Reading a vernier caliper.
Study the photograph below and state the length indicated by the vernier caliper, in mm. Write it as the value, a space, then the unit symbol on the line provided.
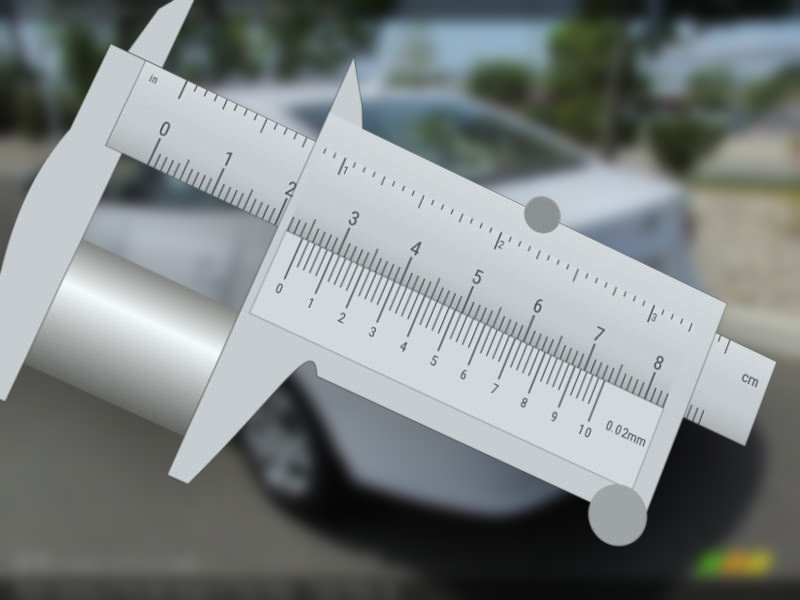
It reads 24.4 mm
